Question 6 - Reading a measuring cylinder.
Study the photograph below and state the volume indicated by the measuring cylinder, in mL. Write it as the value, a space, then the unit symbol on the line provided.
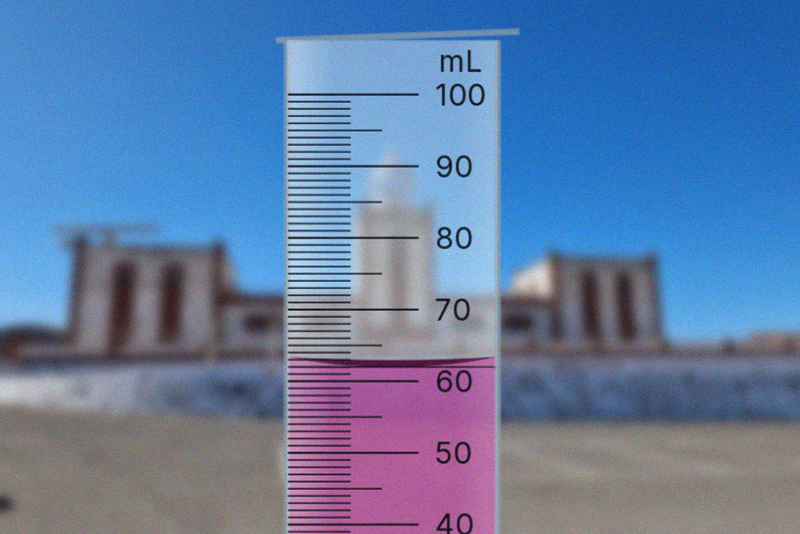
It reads 62 mL
